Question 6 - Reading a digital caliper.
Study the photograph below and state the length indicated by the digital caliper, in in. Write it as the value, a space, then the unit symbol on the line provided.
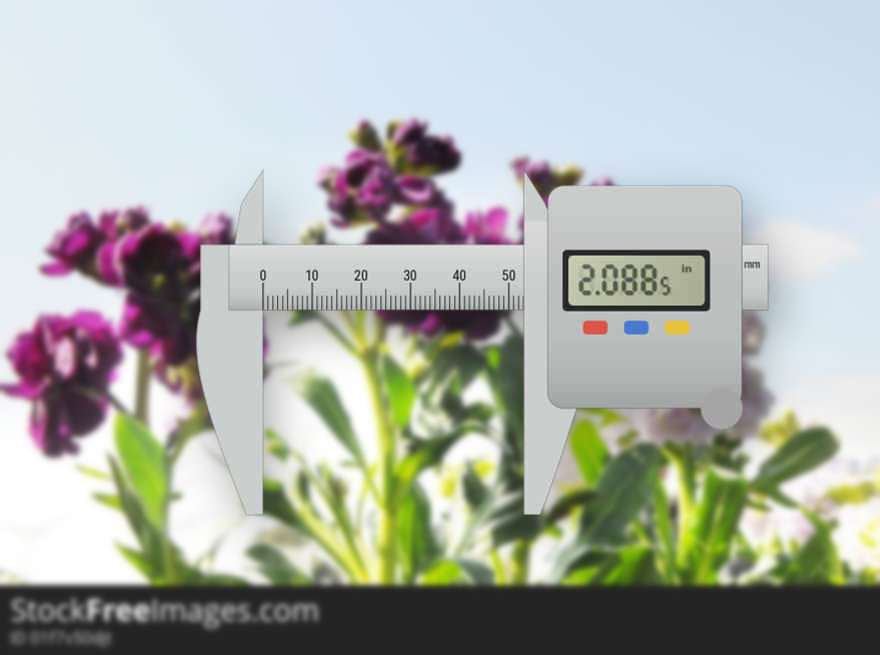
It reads 2.0885 in
